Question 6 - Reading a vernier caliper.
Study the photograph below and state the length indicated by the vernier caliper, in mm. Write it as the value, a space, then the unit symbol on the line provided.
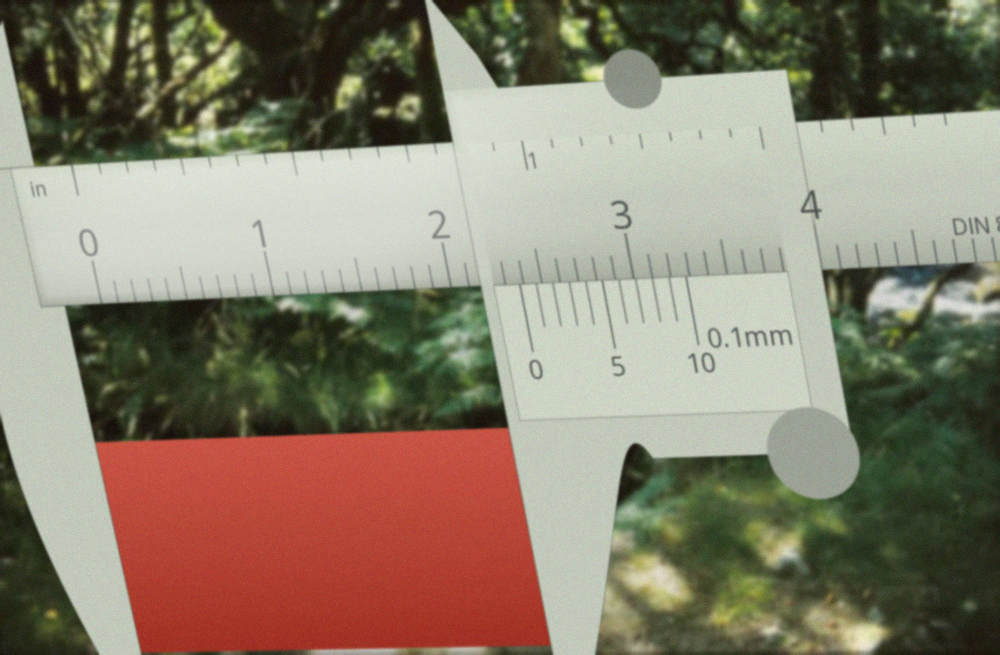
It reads 23.8 mm
